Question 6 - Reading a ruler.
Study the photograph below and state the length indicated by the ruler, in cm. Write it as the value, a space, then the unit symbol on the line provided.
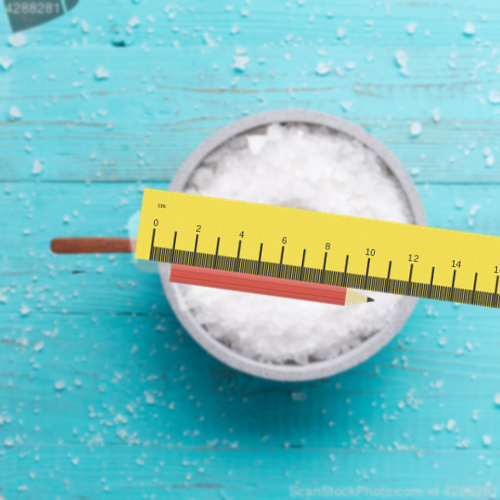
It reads 9.5 cm
